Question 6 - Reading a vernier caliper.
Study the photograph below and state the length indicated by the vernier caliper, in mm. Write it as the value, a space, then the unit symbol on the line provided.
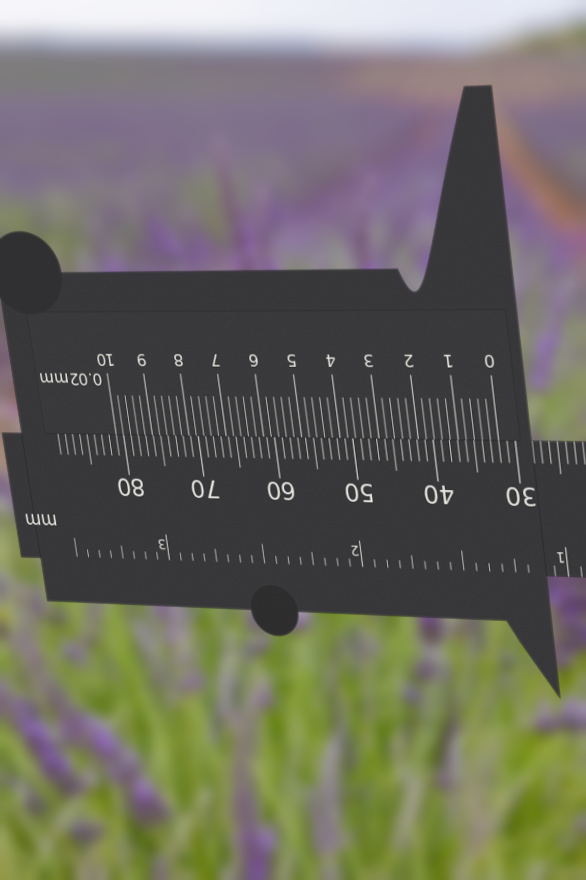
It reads 32.0 mm
